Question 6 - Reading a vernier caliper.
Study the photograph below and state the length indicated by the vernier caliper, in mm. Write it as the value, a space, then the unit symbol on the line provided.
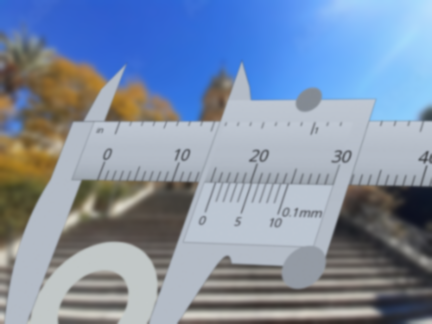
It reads 15.6 mm
